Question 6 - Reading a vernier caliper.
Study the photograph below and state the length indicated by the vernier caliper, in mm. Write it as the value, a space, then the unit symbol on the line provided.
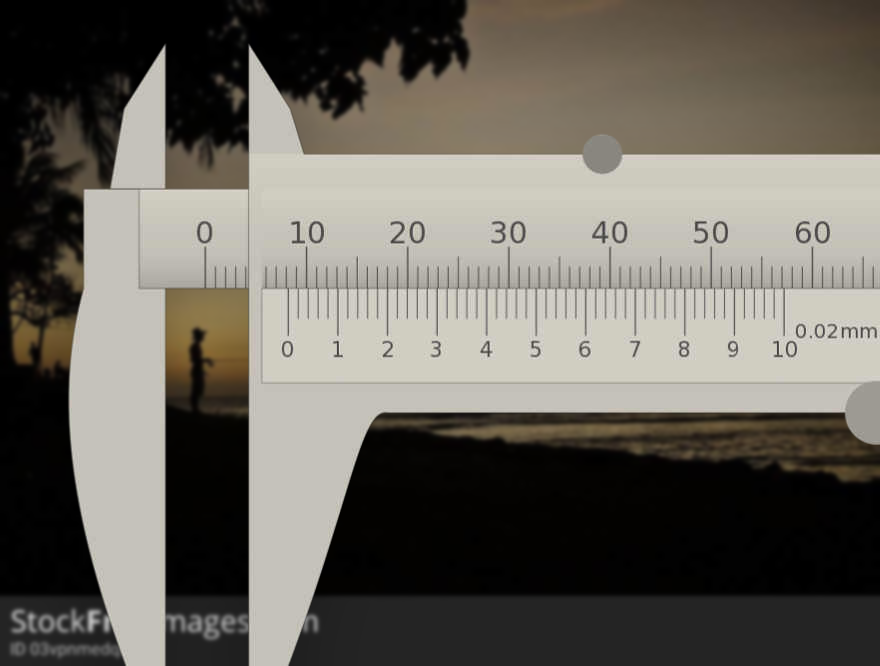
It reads 8.2 mm
